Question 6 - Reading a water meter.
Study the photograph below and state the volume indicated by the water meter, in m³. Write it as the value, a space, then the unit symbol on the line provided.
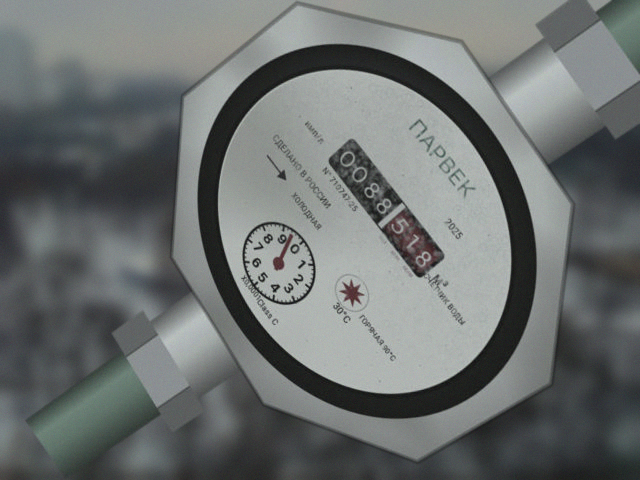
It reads 88.5179 m³
